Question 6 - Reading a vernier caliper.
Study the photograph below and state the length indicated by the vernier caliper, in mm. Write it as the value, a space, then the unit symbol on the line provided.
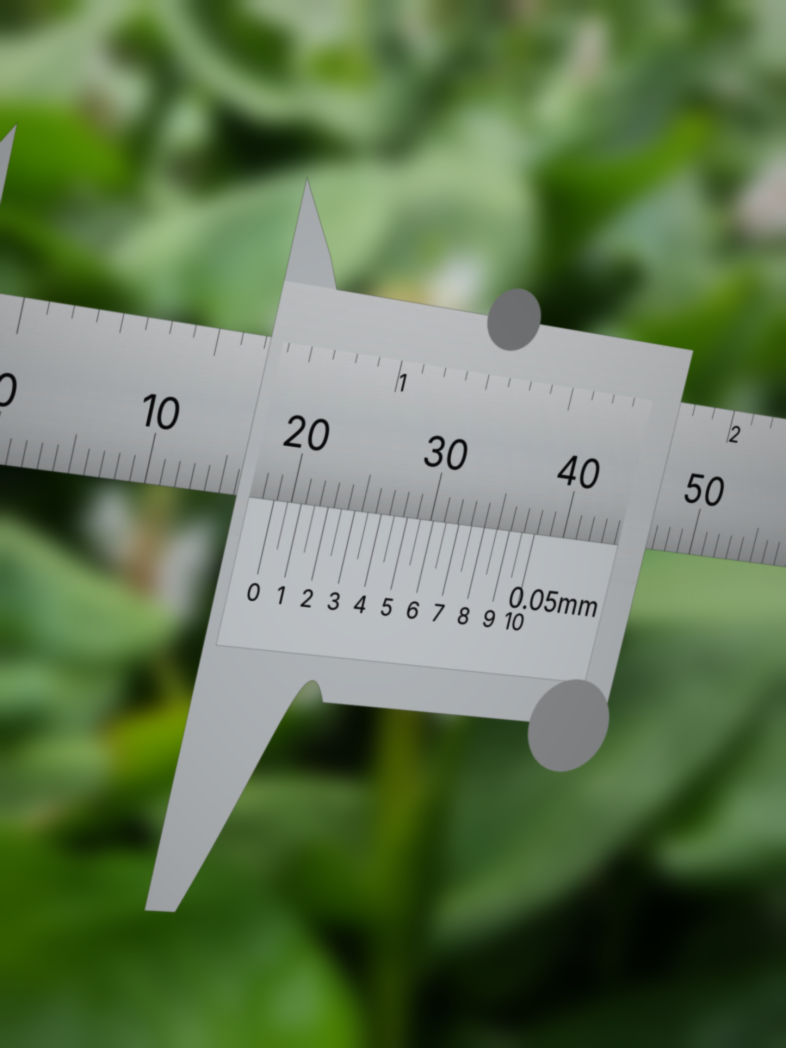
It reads 18.8 mm
